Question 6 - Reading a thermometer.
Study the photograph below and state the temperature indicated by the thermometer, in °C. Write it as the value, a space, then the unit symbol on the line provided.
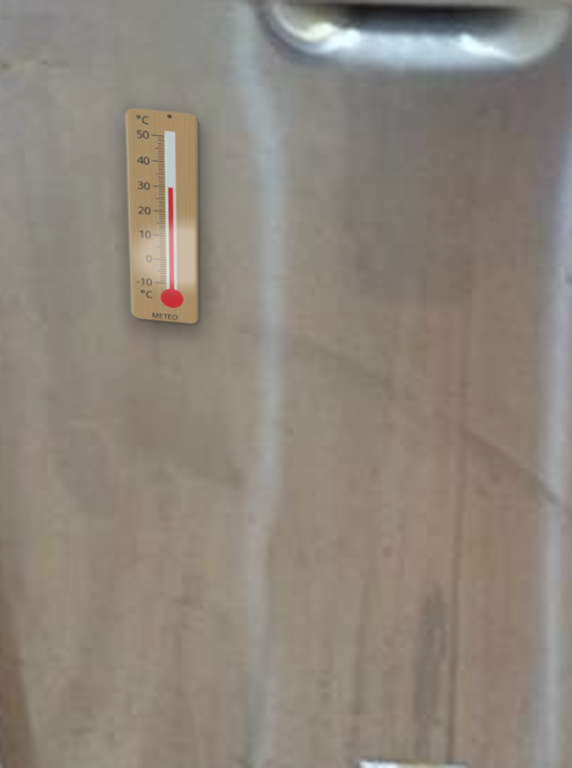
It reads 30 °C
